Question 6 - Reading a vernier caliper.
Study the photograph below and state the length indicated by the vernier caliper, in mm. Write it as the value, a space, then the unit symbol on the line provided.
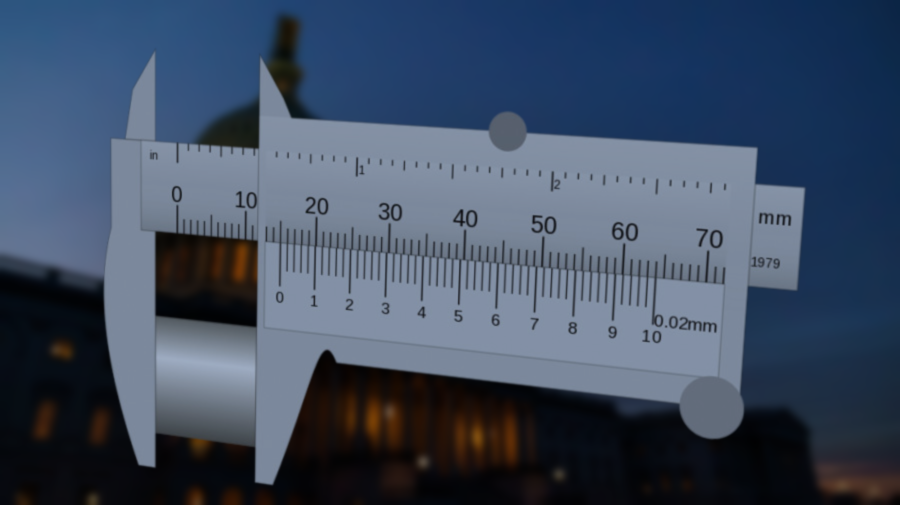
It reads 15.0 mm
